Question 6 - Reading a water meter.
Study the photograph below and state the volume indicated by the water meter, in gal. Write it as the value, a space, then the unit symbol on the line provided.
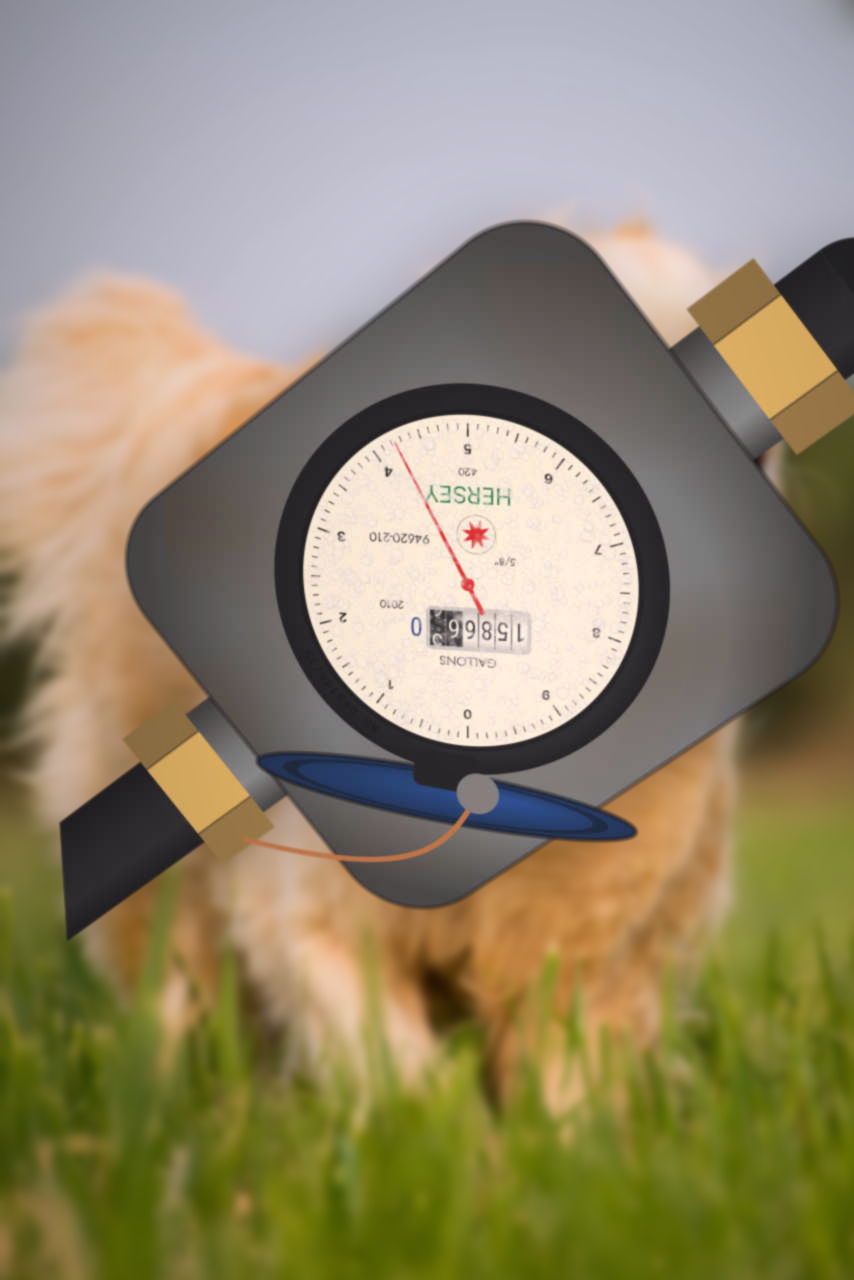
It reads 1586654.2 gal
